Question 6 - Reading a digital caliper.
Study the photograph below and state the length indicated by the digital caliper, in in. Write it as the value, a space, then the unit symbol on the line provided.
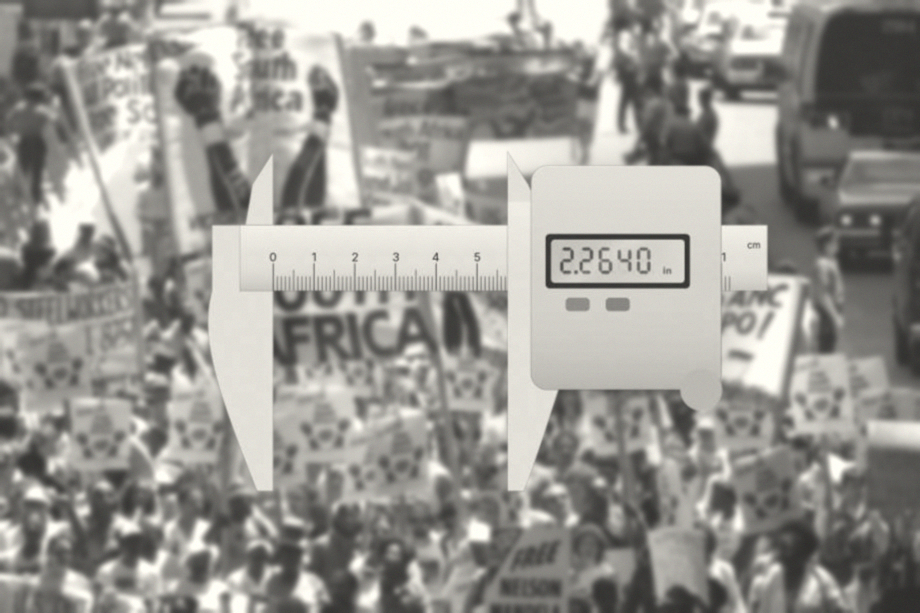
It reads 2.2640 in
